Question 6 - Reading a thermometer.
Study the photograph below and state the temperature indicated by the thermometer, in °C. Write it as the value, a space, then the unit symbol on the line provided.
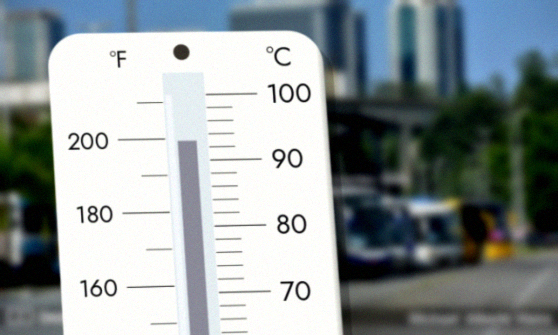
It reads 93 °C
